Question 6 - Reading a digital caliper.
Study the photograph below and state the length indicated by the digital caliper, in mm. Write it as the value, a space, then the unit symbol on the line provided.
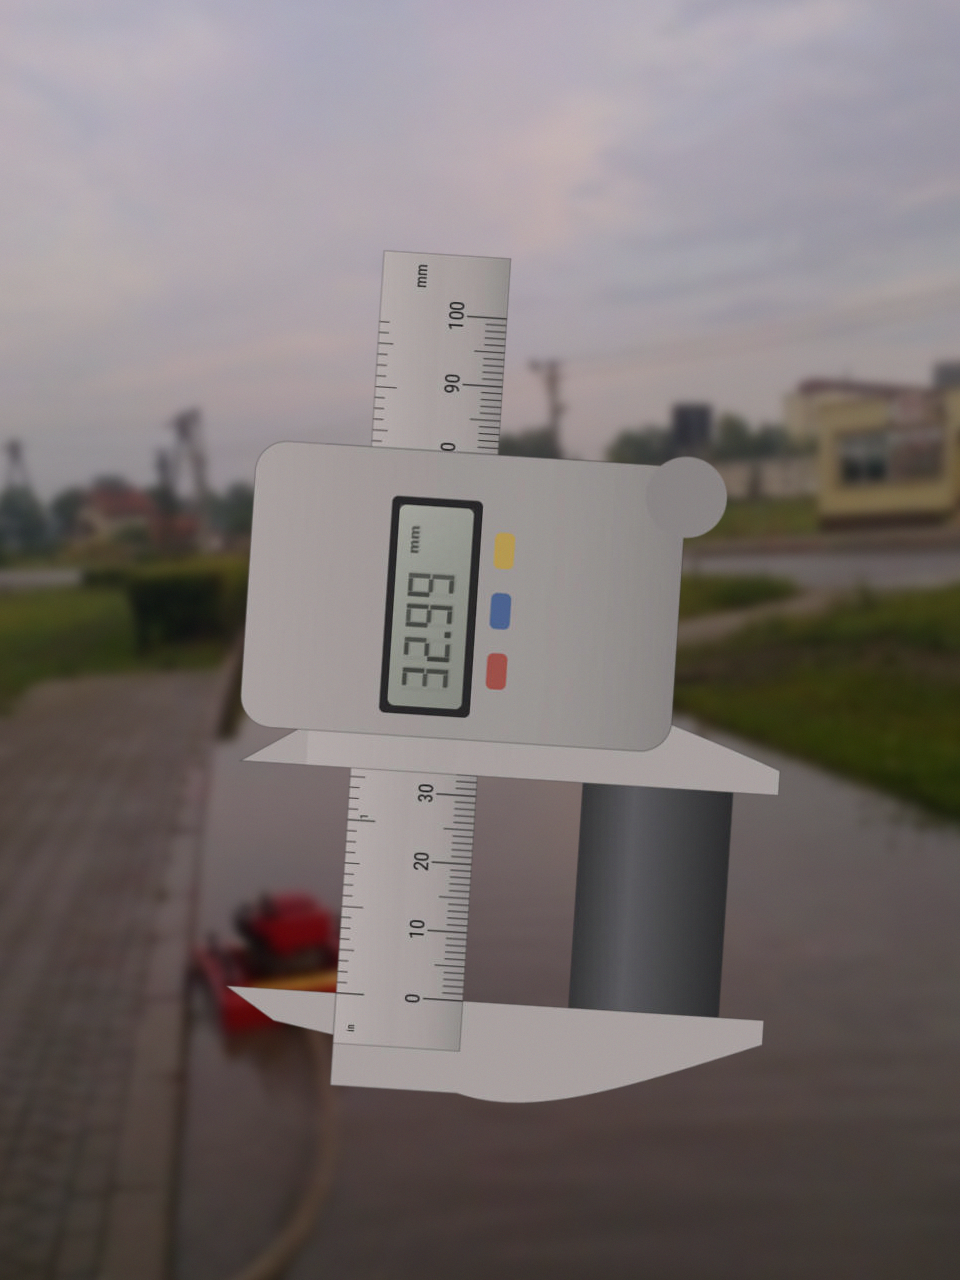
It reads 32.99 mm
